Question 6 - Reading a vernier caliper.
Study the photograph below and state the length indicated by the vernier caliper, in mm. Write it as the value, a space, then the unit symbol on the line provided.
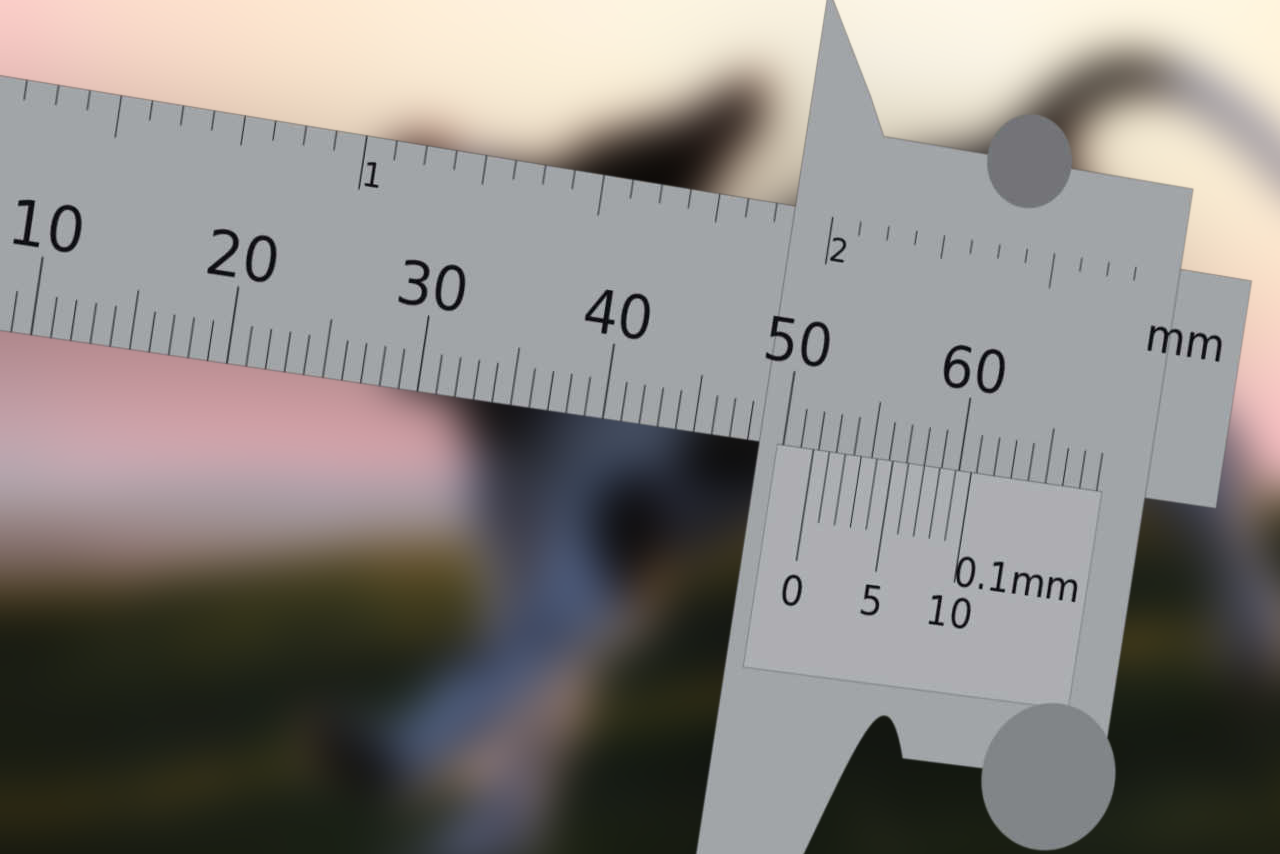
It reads 51.7 mm
